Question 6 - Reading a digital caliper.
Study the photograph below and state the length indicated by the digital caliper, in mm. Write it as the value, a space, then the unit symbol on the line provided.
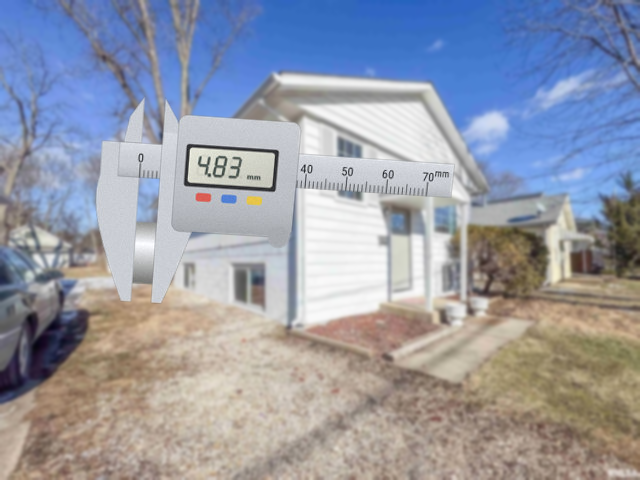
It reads 4.83 mm
